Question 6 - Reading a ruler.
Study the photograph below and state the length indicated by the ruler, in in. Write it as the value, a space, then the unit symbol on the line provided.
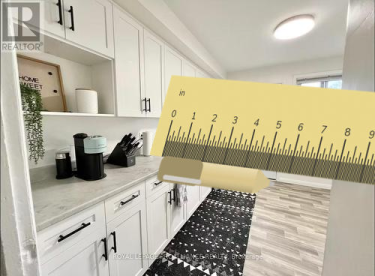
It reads 5.5 in
